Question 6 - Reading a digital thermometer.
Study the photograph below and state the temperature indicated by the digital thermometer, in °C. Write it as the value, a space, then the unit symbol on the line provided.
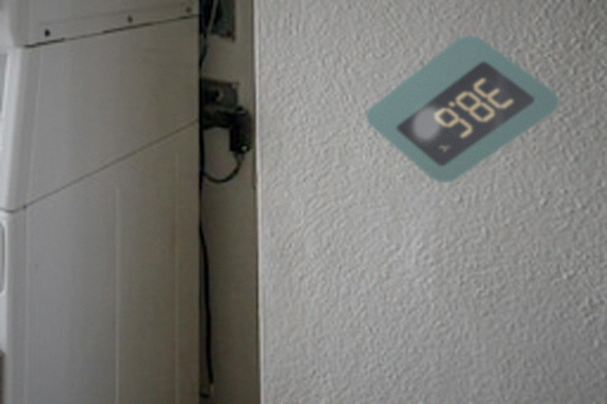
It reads 38.6 °C
